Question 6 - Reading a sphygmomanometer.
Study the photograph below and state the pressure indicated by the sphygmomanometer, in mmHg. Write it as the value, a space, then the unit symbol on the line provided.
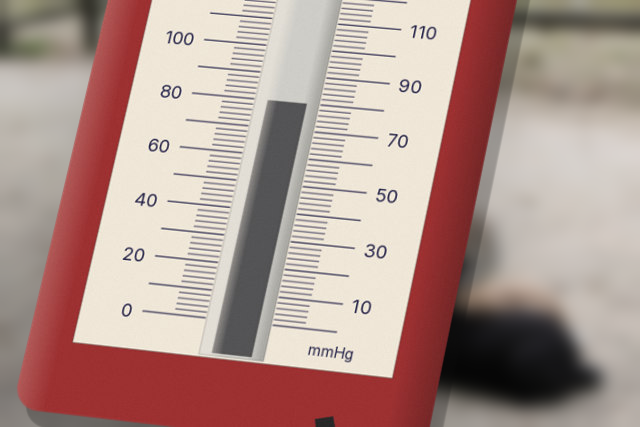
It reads 80 mmHg
